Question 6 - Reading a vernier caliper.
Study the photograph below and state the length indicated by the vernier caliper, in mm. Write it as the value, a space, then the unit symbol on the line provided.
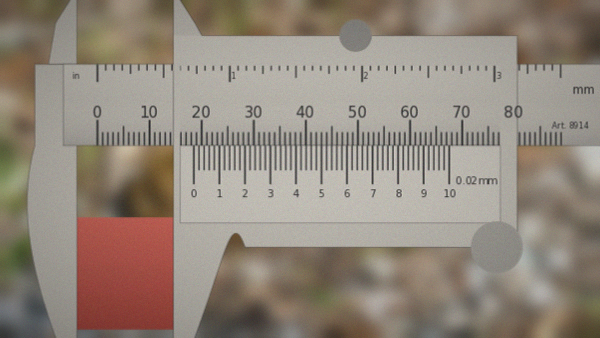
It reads 18.5 mm
